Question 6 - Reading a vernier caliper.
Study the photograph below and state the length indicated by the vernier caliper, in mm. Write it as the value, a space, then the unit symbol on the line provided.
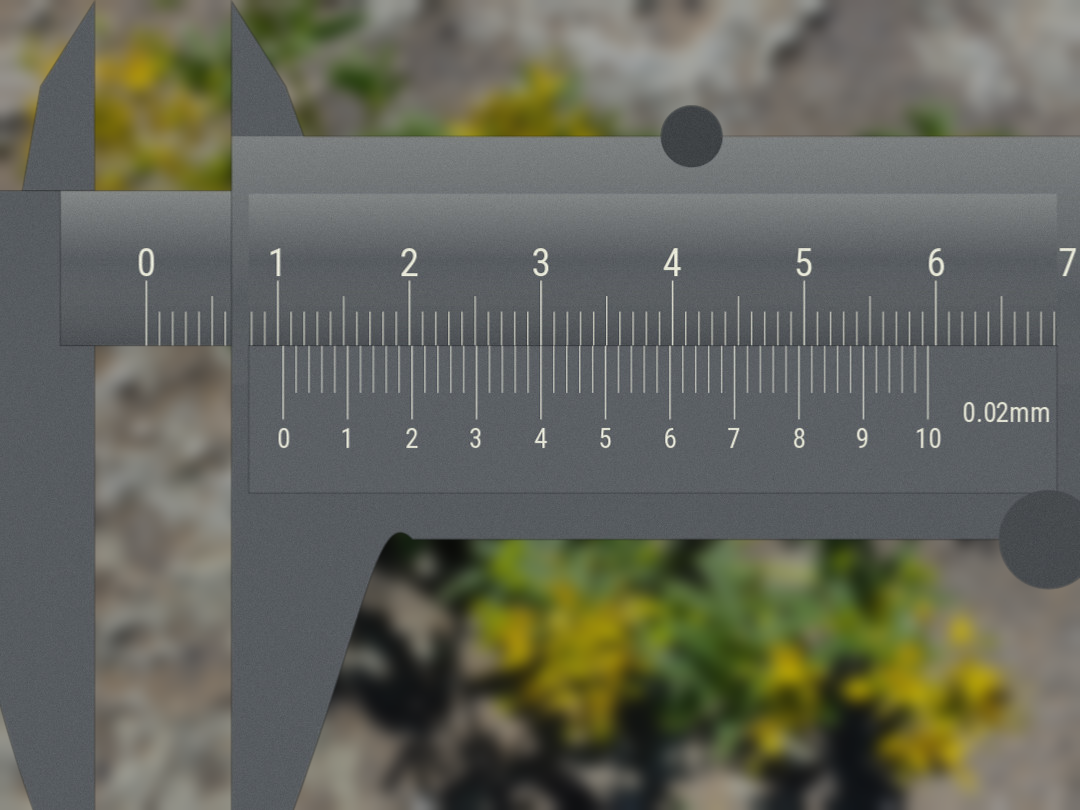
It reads 10.4 mm
